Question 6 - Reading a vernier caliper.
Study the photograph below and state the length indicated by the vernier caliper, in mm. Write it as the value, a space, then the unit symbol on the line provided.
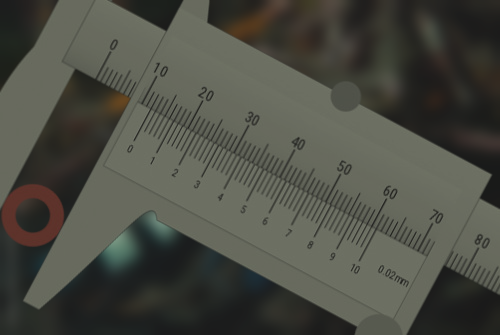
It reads 12.0 mm
